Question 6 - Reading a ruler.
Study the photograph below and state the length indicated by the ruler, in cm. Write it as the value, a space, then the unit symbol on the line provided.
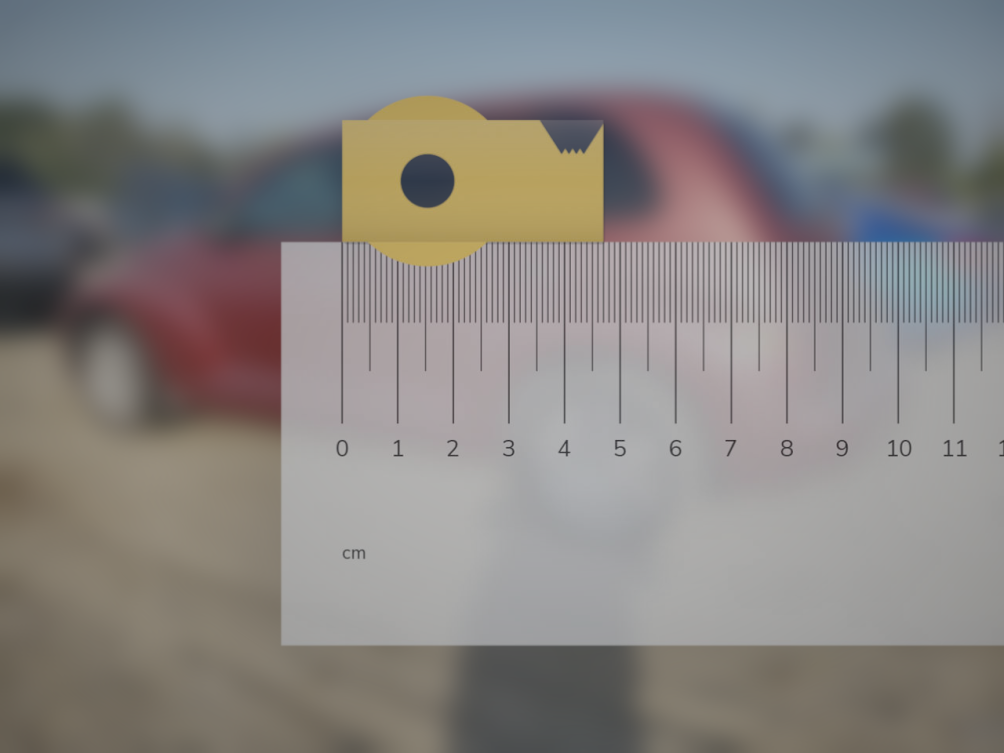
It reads 4.7 cm
